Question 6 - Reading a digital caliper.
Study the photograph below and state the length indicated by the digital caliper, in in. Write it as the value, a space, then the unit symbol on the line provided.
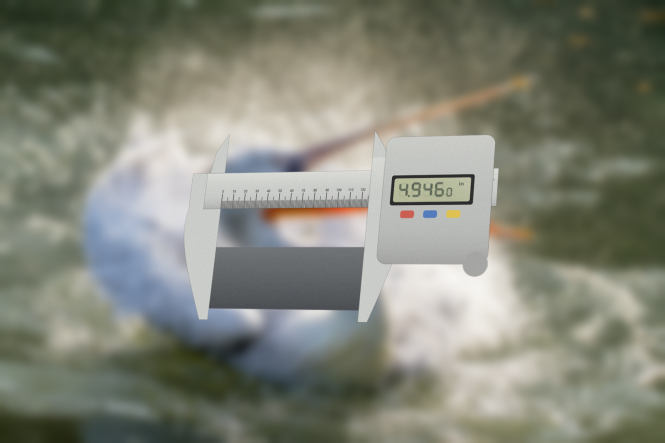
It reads 4.9460 in
